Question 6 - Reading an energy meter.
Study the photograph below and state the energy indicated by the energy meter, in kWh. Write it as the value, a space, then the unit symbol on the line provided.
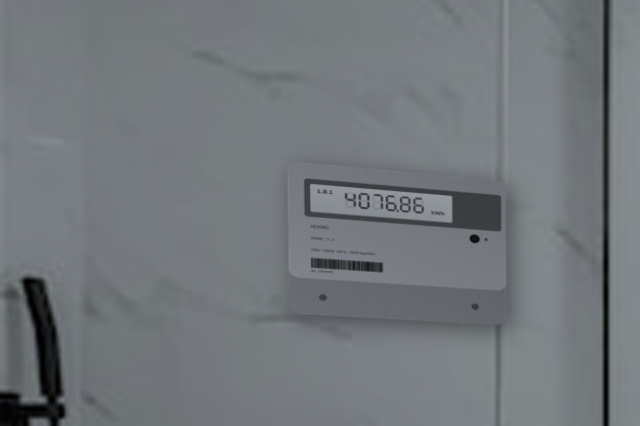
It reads 4076.86 kWh
